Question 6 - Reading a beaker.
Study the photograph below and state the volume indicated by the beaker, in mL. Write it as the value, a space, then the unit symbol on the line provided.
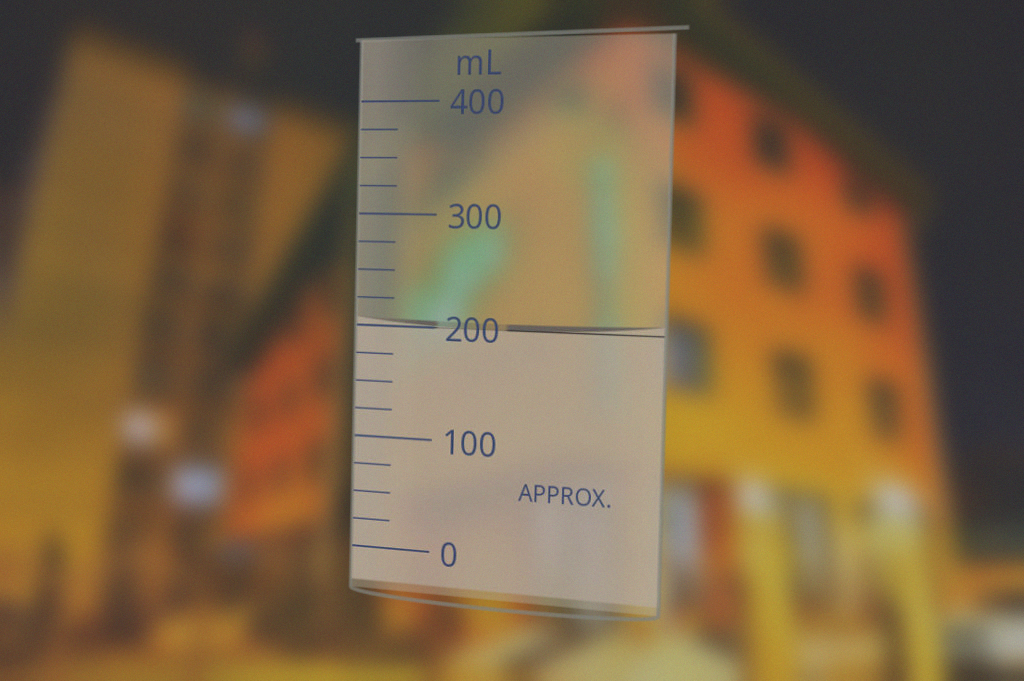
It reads 200 mL
